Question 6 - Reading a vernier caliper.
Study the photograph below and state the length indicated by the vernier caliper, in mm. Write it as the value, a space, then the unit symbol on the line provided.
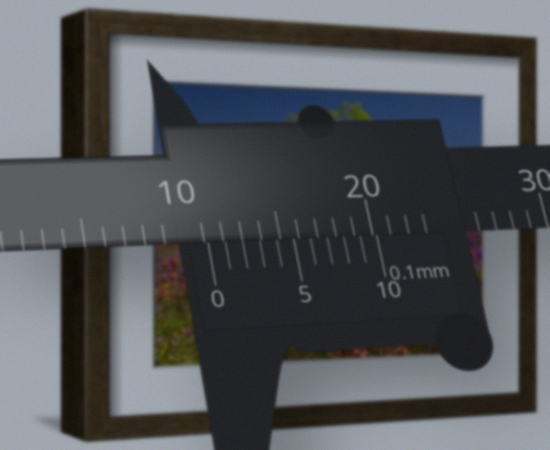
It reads 11.2 mm
